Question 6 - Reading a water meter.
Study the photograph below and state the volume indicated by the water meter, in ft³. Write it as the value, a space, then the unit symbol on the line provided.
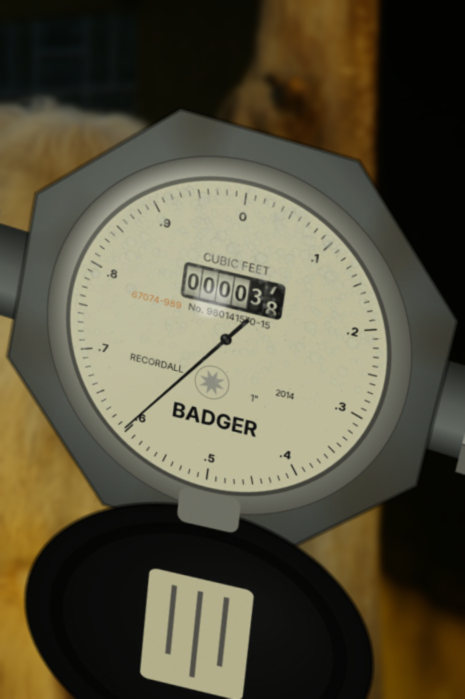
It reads 37.60 ft³
